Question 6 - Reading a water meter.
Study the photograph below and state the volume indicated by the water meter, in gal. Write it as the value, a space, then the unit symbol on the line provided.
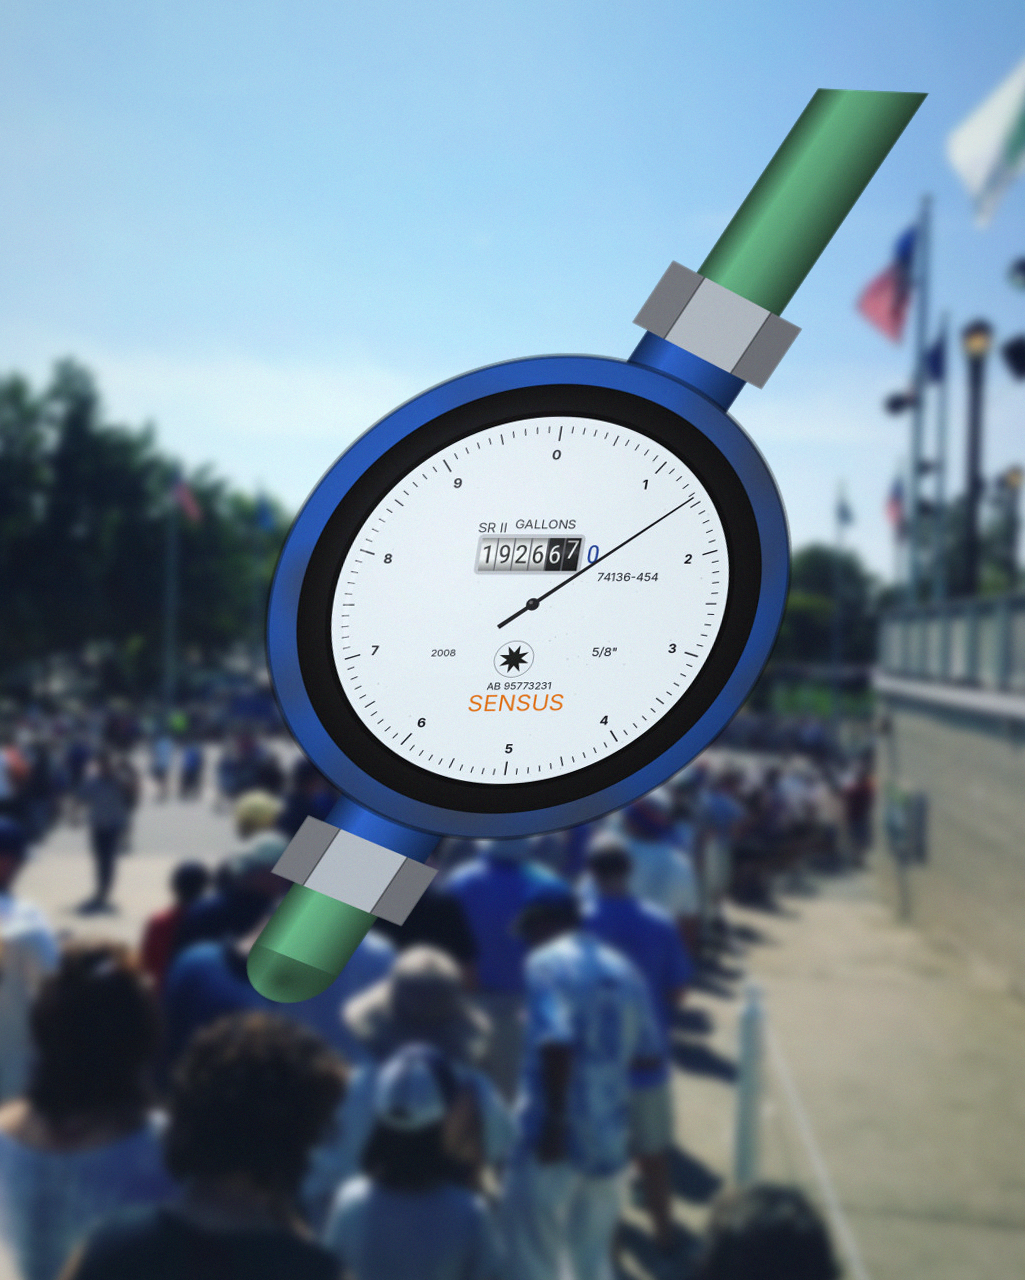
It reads 1926671.4 gal
